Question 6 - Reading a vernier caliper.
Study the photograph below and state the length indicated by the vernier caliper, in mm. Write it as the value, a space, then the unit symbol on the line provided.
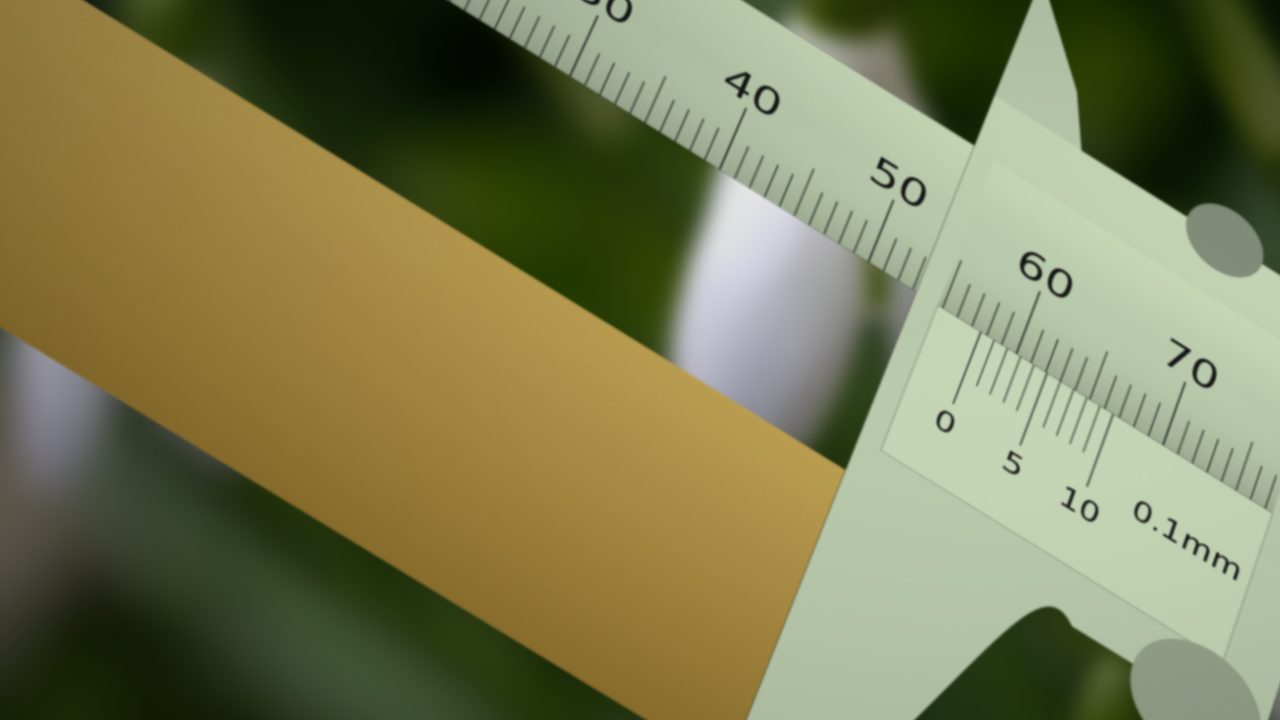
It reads 57.6 mm
